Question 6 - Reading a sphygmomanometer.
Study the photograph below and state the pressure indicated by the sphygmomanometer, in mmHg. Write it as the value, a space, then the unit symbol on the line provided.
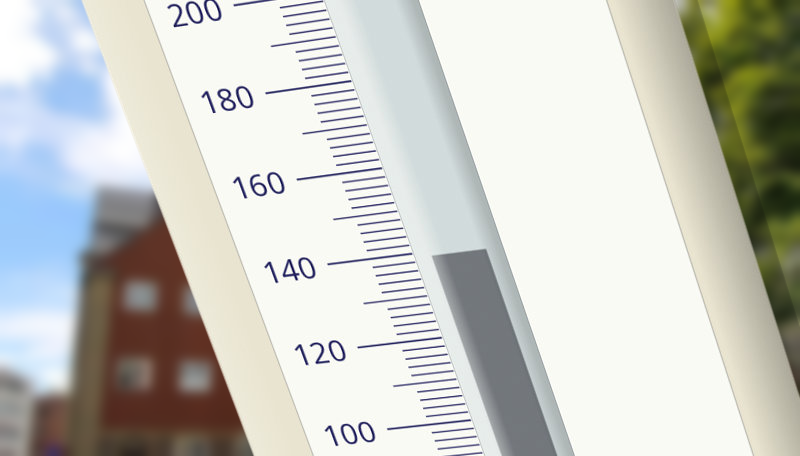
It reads 139 mmHg
